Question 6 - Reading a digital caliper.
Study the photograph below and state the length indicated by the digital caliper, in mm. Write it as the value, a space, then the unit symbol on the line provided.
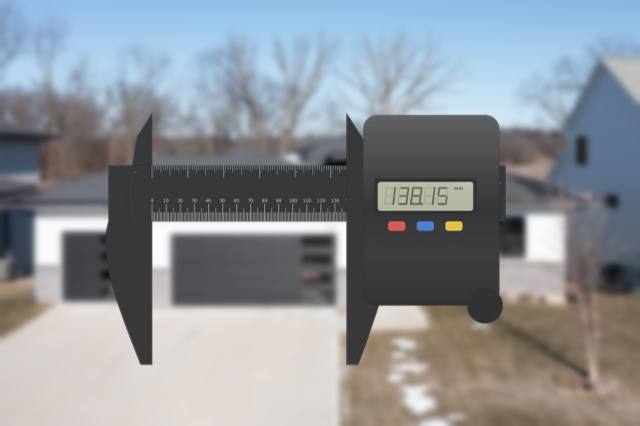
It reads 138.15 mm
